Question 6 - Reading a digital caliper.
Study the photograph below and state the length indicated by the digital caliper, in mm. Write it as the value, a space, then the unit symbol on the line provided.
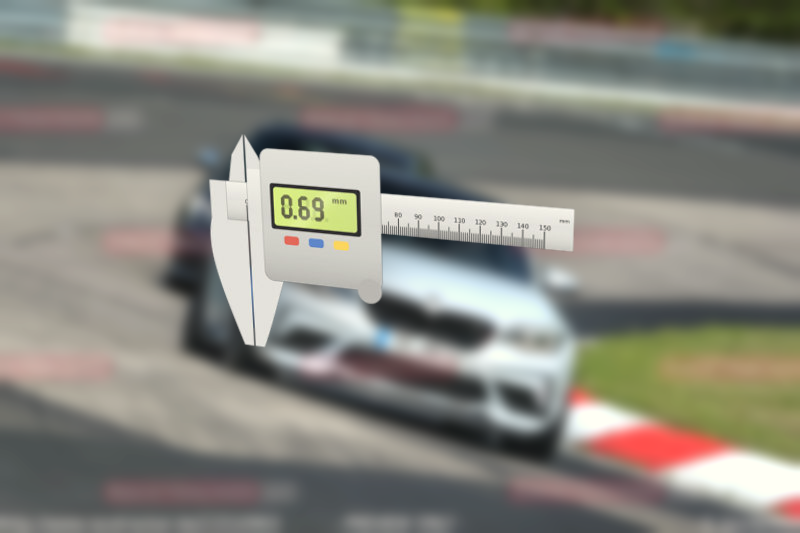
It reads 0.69 mm
